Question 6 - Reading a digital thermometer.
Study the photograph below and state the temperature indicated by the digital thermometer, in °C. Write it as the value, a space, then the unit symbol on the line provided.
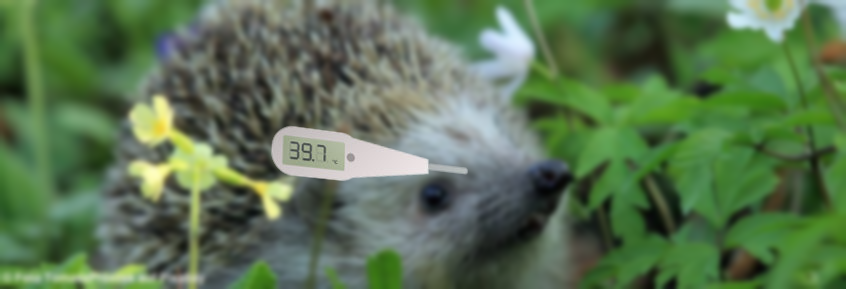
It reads 39.7 °C
